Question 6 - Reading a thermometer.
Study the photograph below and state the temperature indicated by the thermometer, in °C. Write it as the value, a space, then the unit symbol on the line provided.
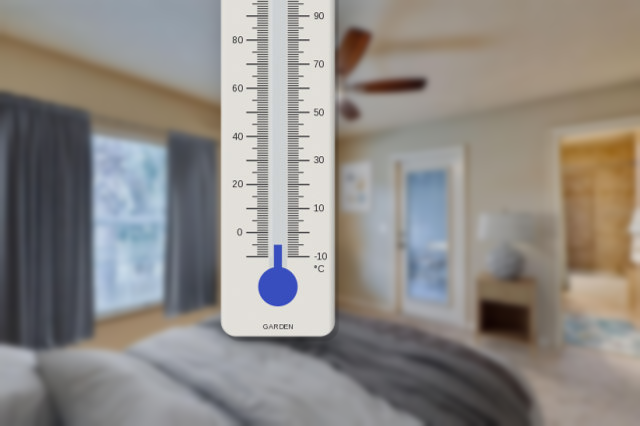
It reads -5 °C
